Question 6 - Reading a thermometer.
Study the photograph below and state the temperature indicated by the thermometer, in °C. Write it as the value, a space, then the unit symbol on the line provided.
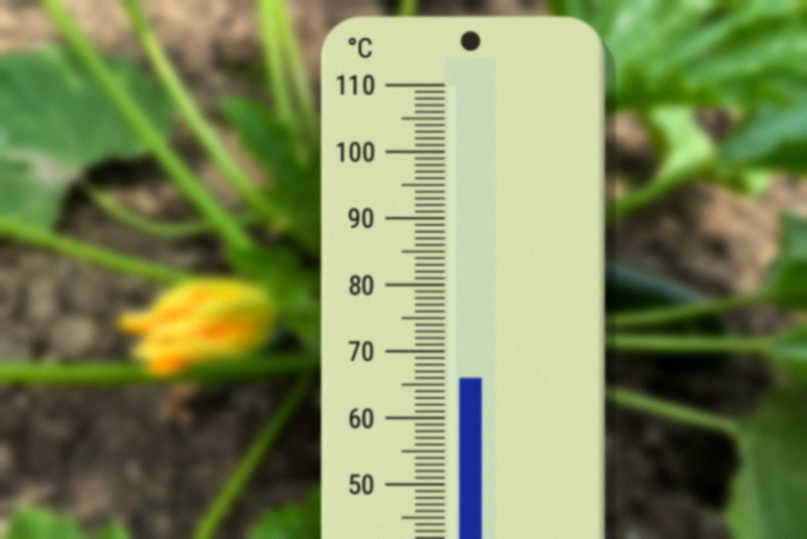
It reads 66 °C
